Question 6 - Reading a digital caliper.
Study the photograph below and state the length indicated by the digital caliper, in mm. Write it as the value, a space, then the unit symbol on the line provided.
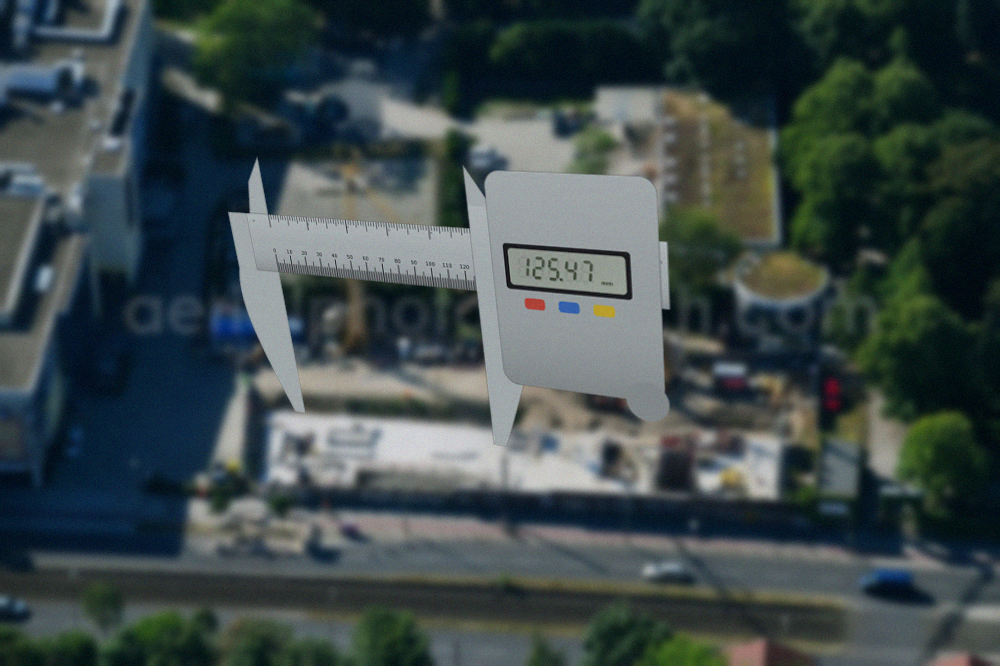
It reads 125.47 mm
